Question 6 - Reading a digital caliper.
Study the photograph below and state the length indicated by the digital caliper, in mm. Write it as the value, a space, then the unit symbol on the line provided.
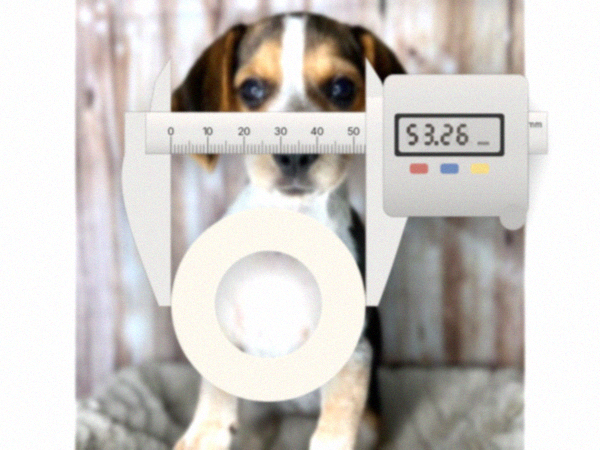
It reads 53.26 mm
